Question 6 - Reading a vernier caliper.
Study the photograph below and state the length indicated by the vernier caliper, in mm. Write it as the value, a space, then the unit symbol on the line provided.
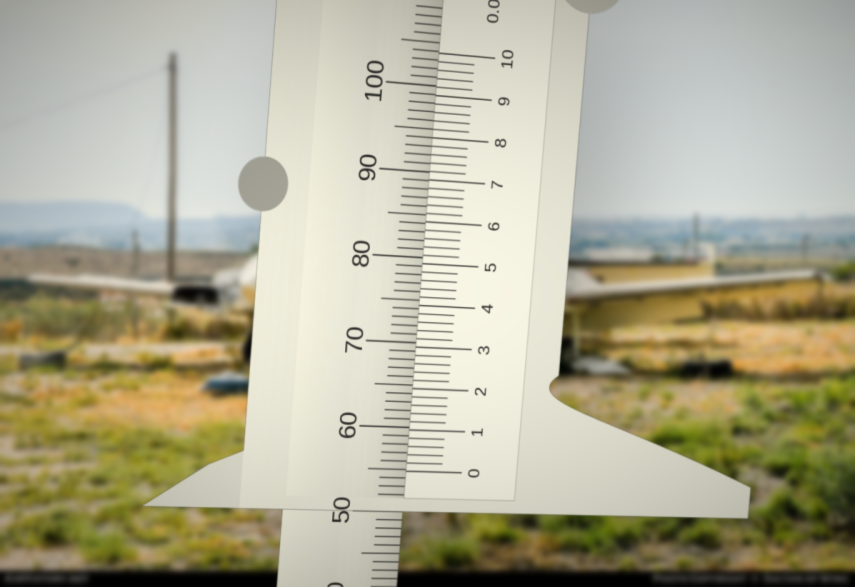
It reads 54.8 mm
